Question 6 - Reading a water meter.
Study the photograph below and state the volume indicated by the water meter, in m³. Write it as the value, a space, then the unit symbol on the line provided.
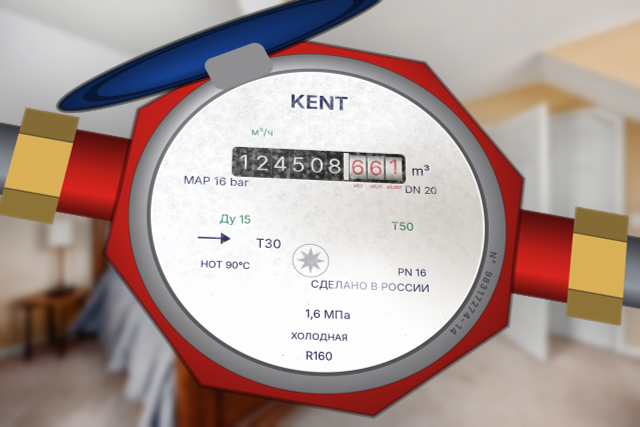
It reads 124508.661 m³
